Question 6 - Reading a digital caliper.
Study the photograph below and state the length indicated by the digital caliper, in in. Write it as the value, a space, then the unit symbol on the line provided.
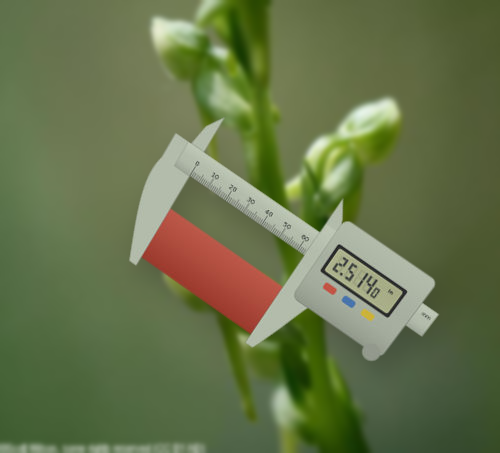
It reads 2.5140 in
